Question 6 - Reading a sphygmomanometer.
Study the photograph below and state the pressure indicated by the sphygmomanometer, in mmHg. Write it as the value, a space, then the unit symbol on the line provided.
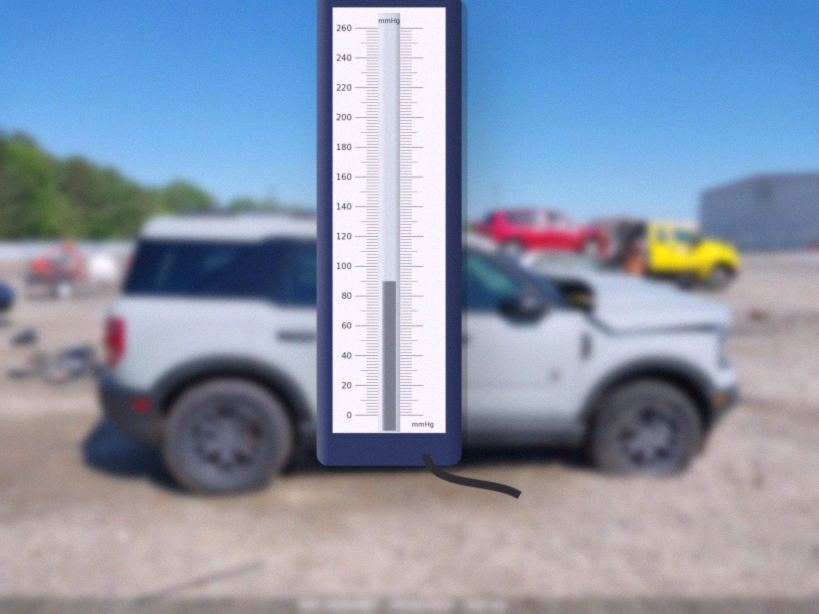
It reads 90 mmHg
